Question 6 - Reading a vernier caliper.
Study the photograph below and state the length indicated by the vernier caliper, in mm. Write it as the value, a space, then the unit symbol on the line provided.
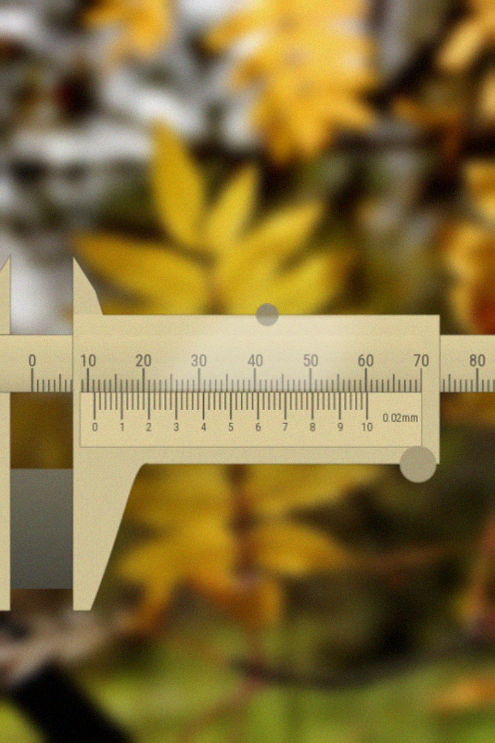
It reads 11.2 mm
